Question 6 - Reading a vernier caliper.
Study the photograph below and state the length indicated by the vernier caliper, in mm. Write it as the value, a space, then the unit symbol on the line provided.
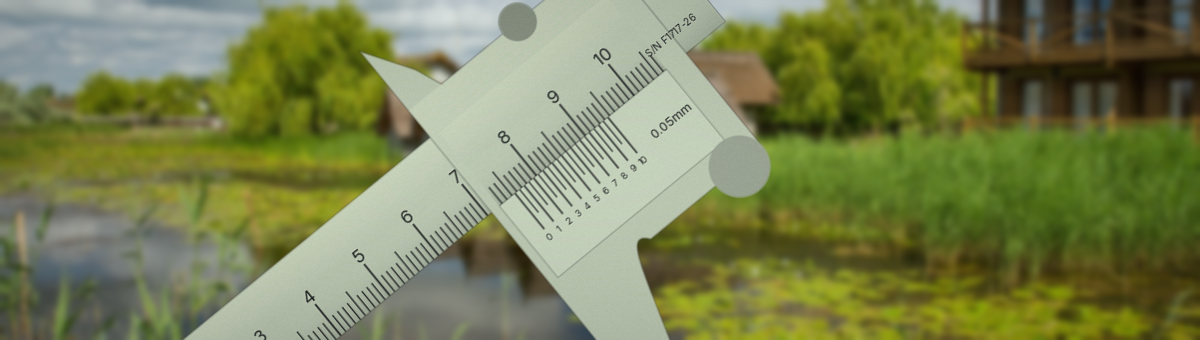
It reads 75.6 mm
